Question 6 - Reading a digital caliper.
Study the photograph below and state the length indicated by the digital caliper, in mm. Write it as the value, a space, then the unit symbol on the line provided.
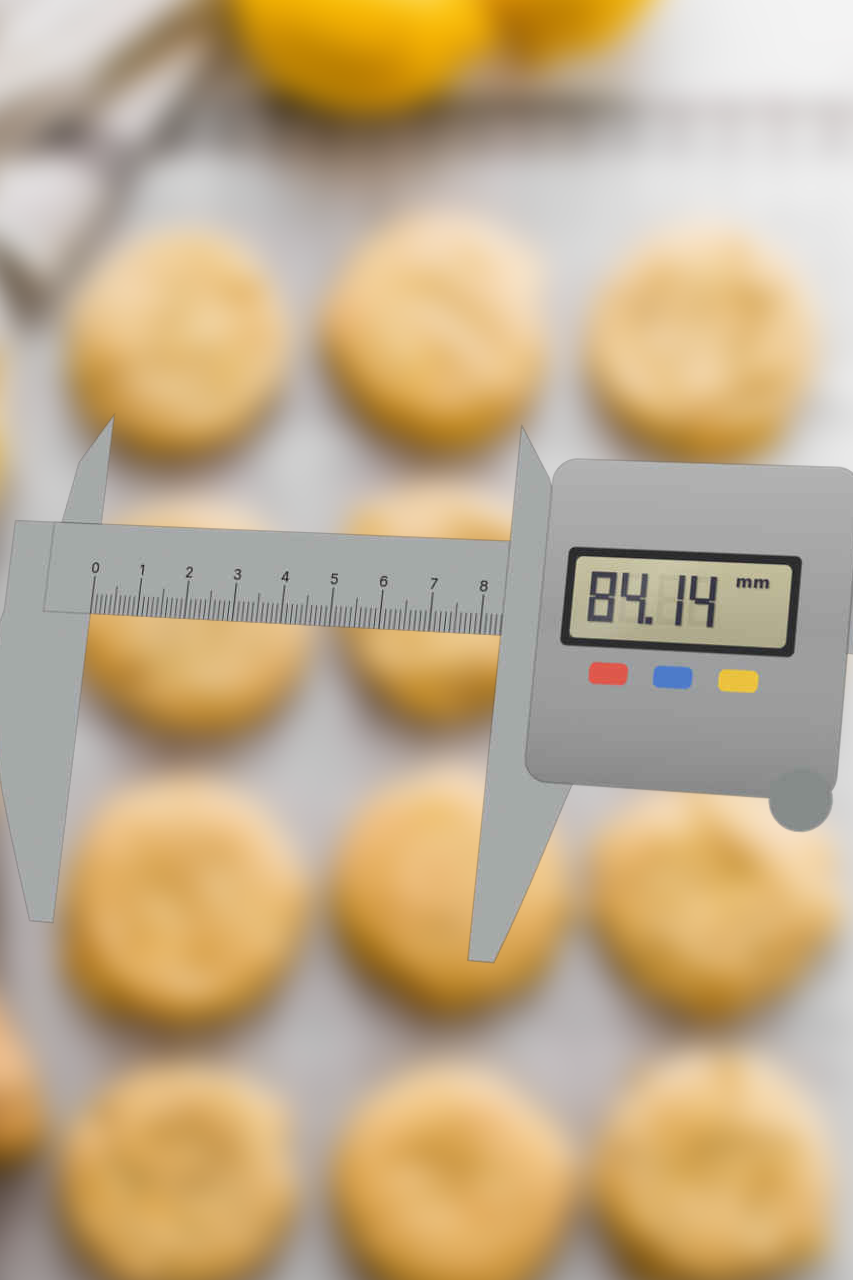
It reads 84.14 mm
